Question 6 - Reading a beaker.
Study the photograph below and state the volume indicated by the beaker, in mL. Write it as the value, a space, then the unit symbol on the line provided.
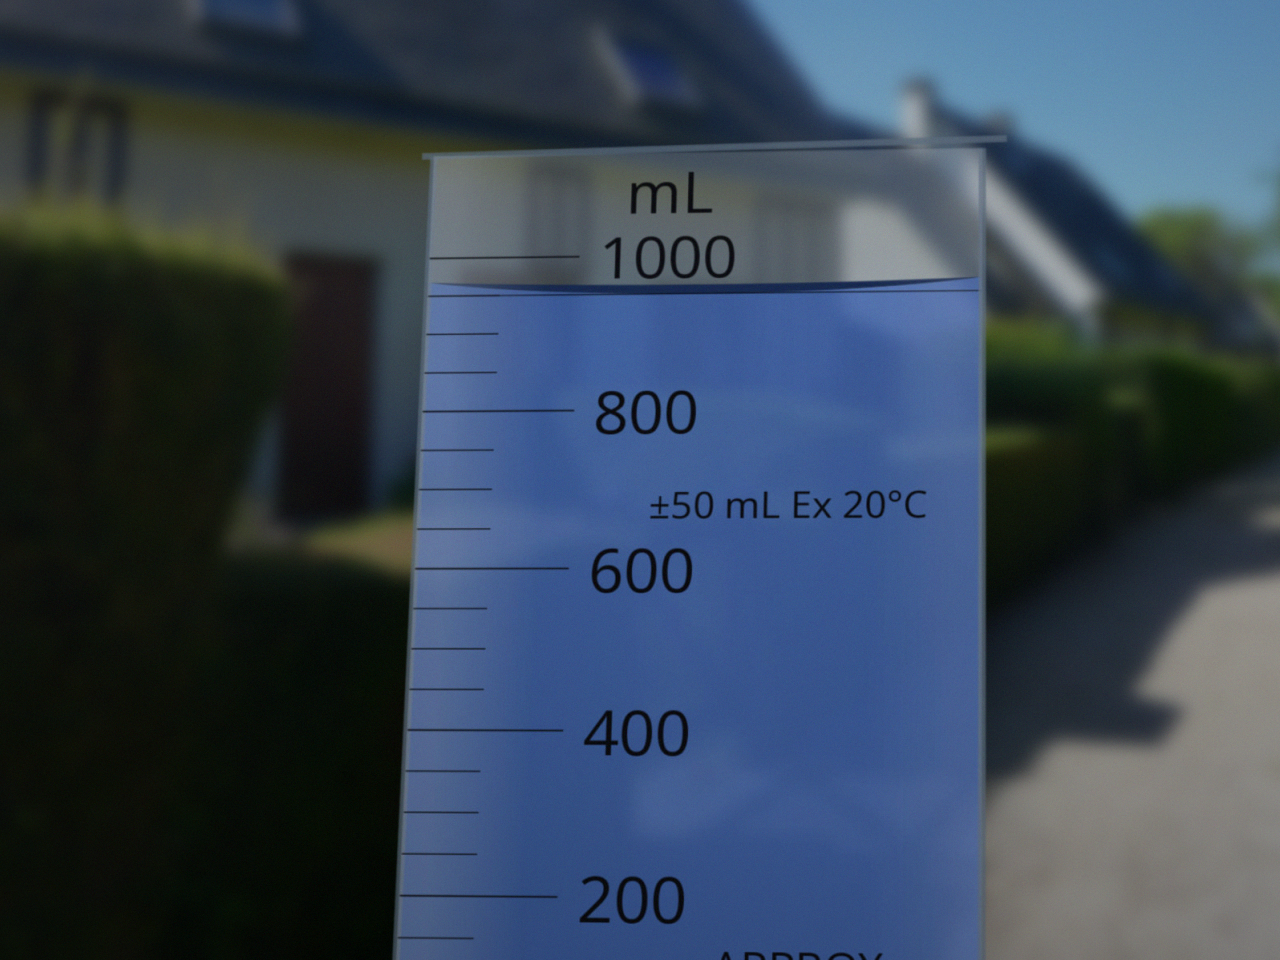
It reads 950 mL
